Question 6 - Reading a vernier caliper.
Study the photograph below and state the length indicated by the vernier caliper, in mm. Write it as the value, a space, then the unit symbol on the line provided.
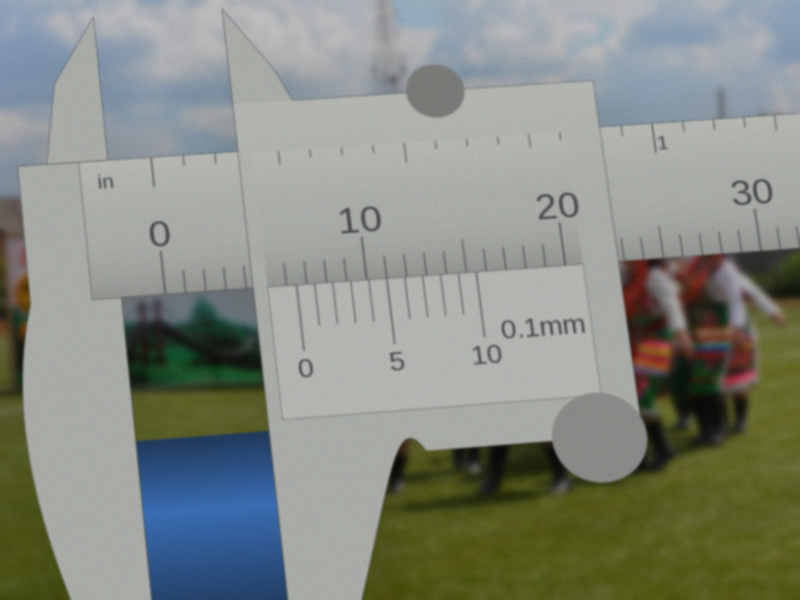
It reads 6.5 mm
